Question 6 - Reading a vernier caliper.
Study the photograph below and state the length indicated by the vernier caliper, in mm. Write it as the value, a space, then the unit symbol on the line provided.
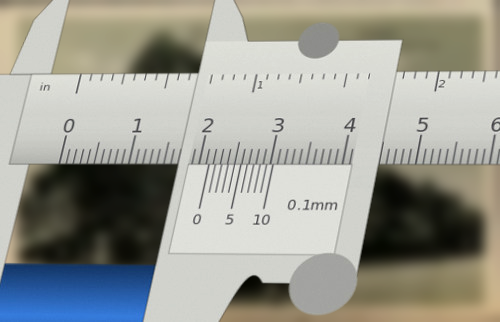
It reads 21.4 mm
